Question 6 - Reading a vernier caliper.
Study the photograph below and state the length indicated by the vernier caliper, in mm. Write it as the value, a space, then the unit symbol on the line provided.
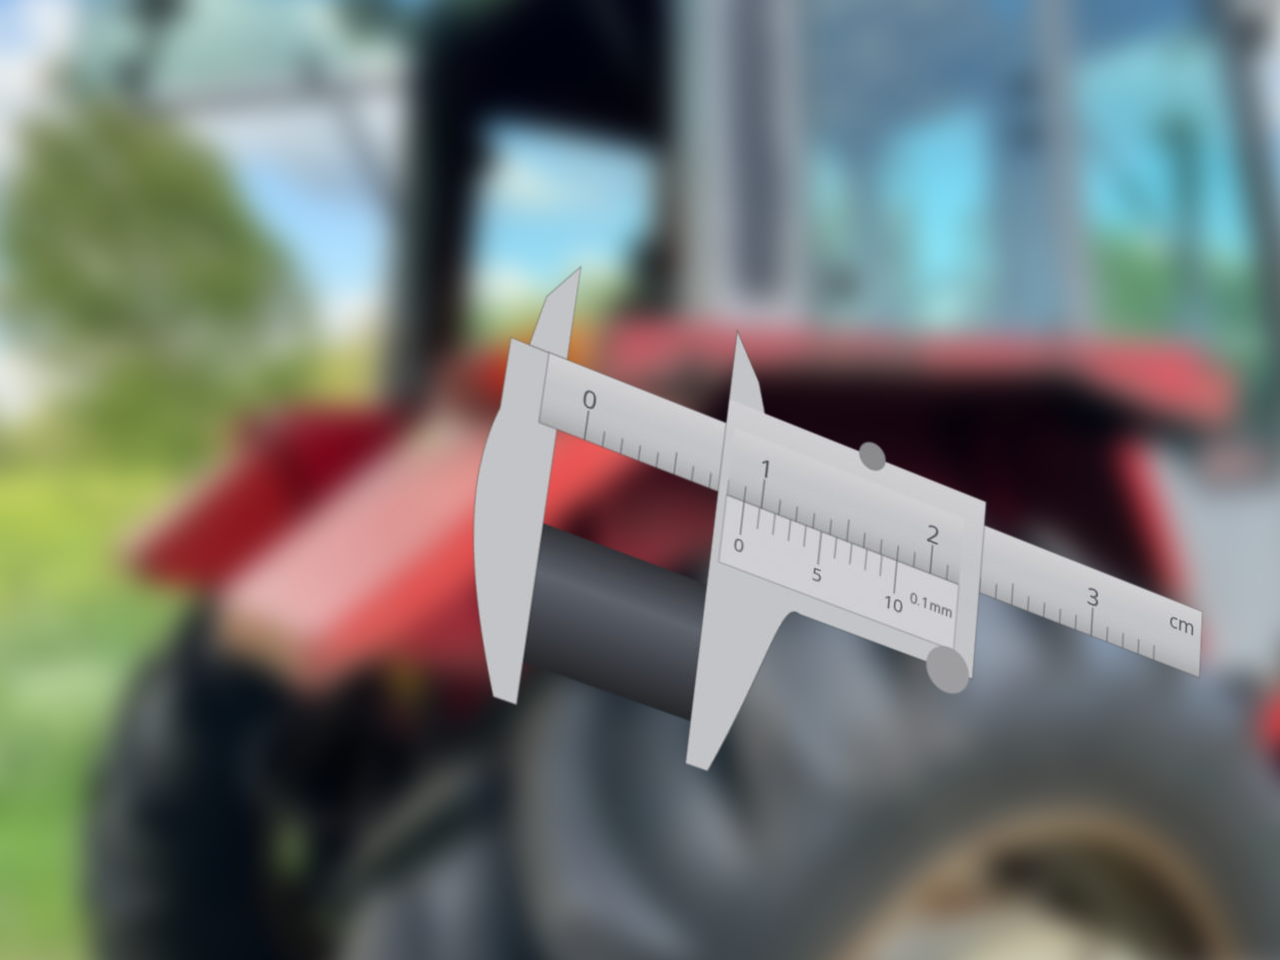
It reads 9.0 mm
